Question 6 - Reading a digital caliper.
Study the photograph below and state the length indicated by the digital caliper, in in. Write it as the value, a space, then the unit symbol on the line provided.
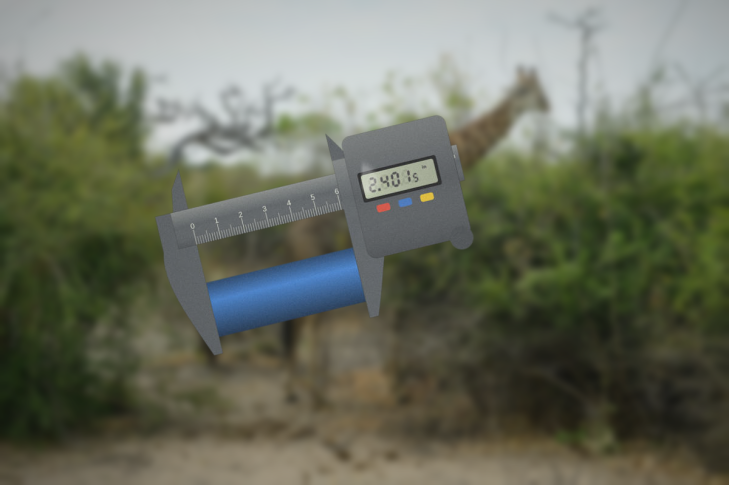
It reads 2.4015 in
